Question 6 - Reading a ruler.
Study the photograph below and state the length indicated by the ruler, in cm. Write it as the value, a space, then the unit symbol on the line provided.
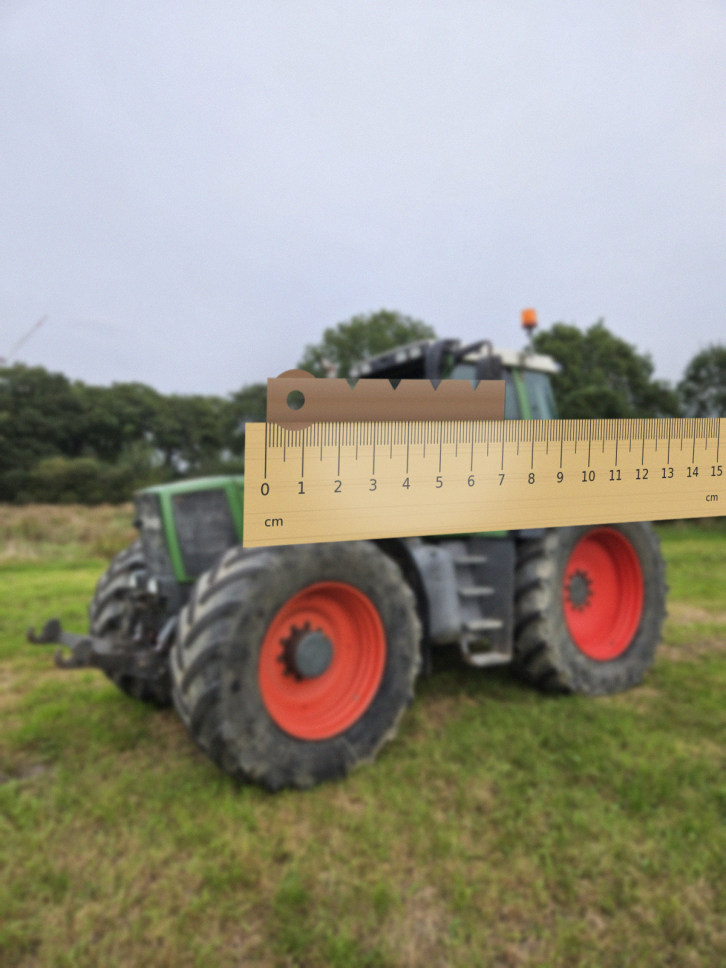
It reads 7 cm
